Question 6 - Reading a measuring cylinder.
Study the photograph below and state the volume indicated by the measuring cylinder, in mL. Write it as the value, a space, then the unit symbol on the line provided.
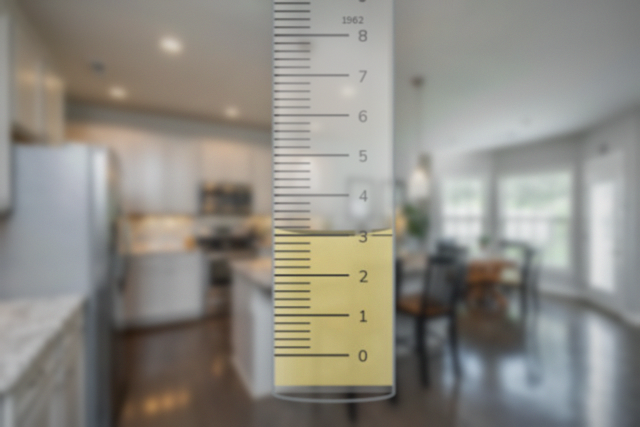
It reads 3 mL
